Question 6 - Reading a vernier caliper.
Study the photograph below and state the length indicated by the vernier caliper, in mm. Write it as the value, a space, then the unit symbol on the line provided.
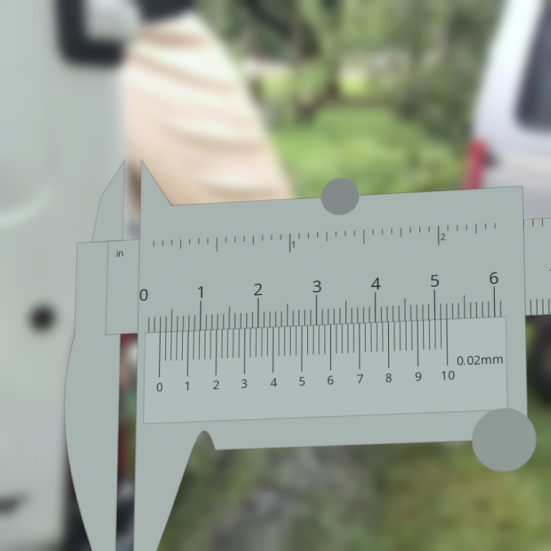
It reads 3.0 mm
